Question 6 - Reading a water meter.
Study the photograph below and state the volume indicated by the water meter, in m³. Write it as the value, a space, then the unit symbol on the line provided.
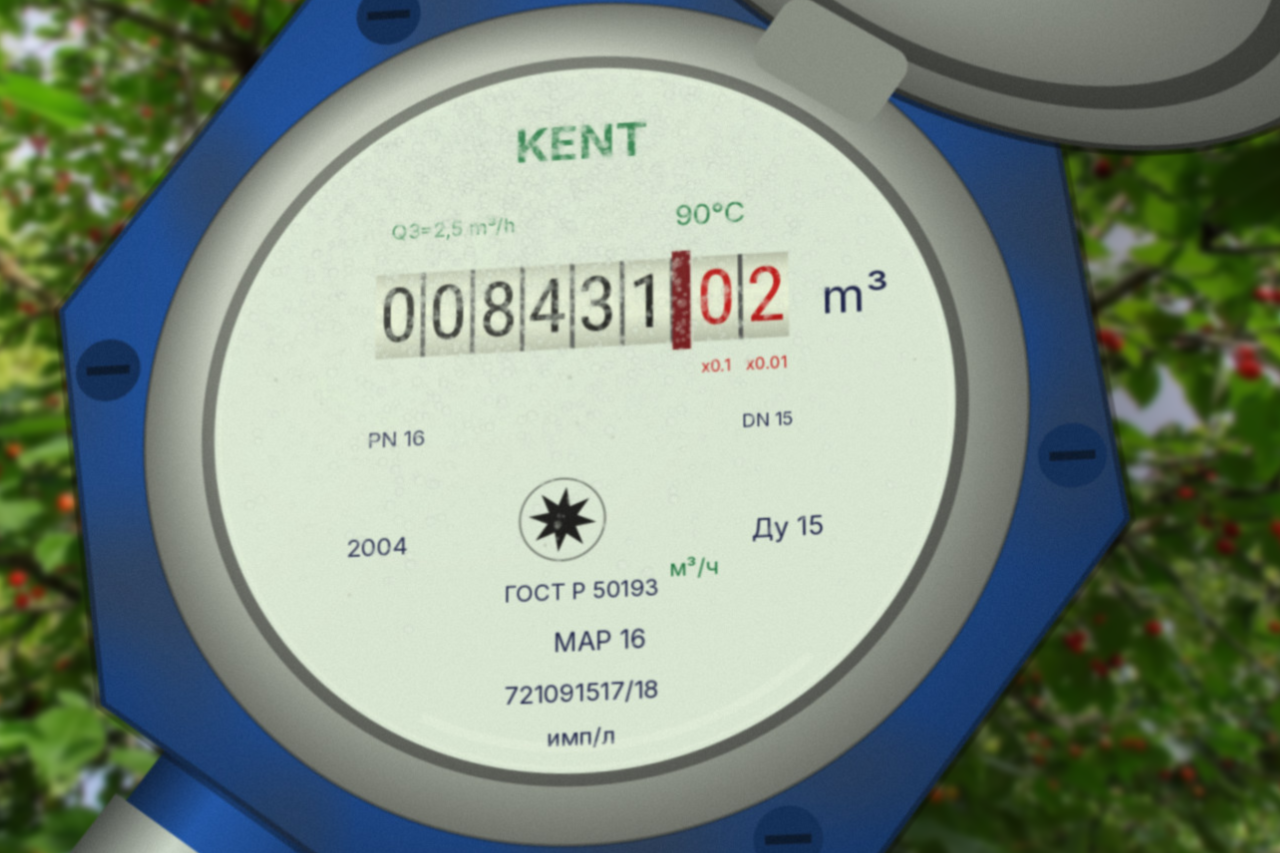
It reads 8431.02 m³
